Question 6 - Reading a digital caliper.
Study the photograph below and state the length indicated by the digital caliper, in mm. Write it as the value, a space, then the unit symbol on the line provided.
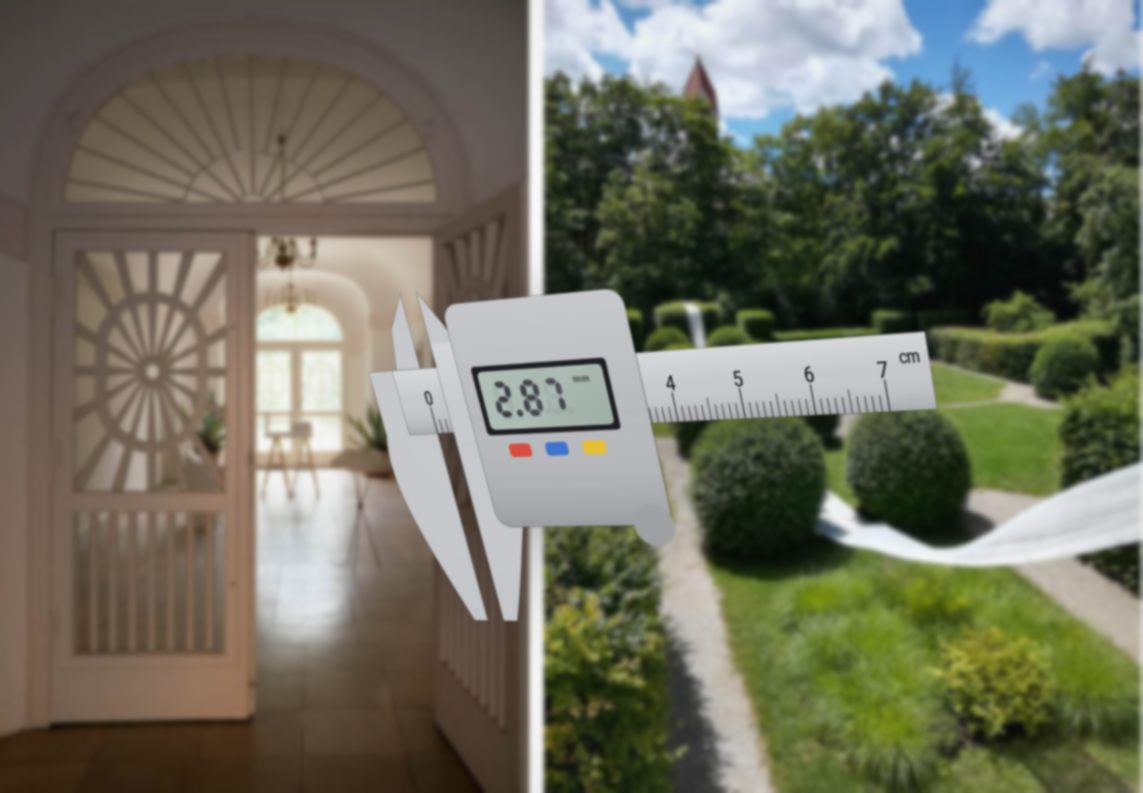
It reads 2.87 mm
